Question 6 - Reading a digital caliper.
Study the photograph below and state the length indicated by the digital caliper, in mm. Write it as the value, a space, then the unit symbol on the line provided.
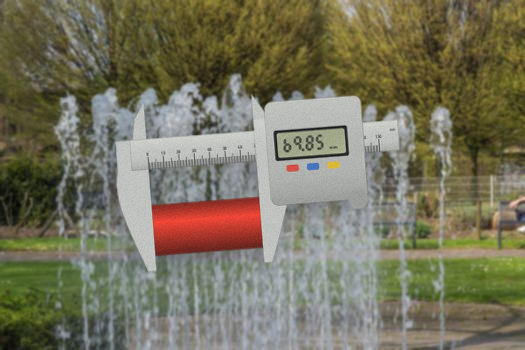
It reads 69.85 mm
